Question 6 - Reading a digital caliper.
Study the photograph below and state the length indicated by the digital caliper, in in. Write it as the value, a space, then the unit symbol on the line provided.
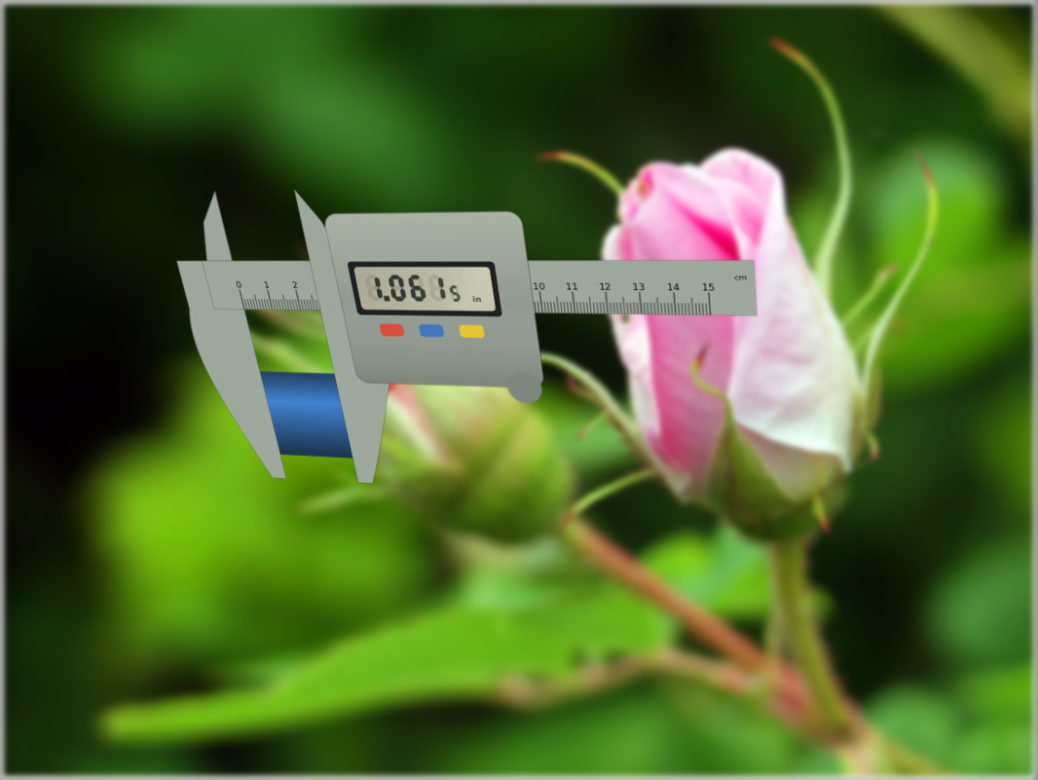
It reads 1.0615 in
